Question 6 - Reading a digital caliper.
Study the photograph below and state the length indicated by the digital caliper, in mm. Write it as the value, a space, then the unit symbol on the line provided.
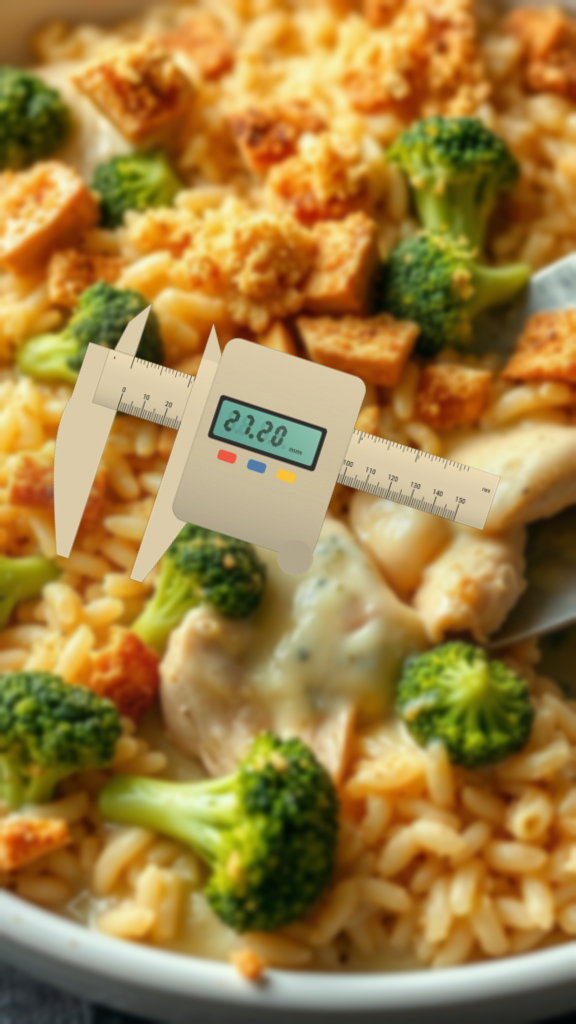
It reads 27.20 mm
